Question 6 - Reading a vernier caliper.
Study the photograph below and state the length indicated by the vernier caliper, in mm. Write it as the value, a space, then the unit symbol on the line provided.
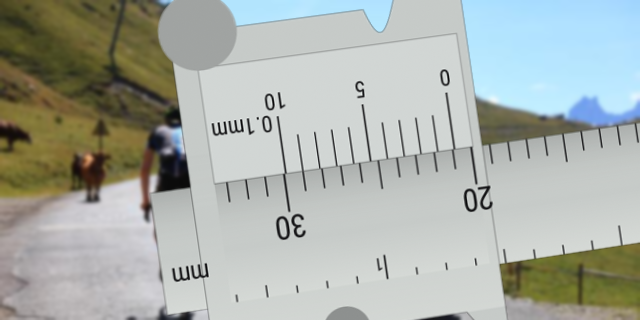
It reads 20.9 mm
